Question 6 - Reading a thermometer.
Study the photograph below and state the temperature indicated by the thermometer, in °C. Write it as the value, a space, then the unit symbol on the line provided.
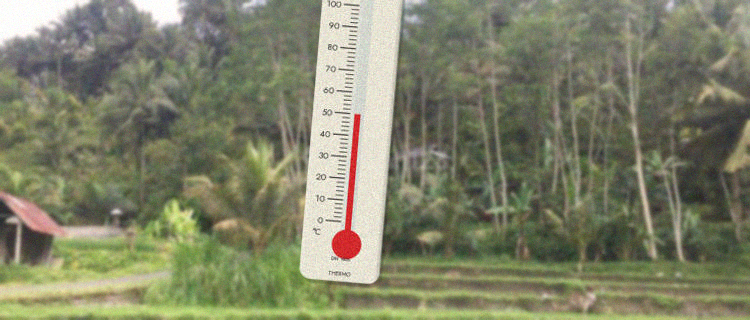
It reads 50 °C
